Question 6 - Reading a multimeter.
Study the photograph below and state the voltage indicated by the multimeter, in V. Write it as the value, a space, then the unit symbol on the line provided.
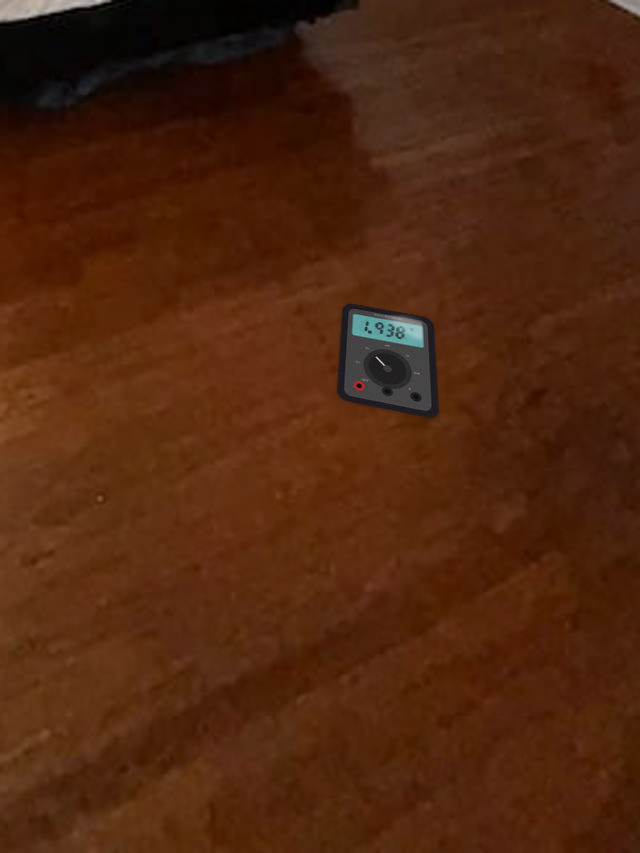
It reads 1.938 V
